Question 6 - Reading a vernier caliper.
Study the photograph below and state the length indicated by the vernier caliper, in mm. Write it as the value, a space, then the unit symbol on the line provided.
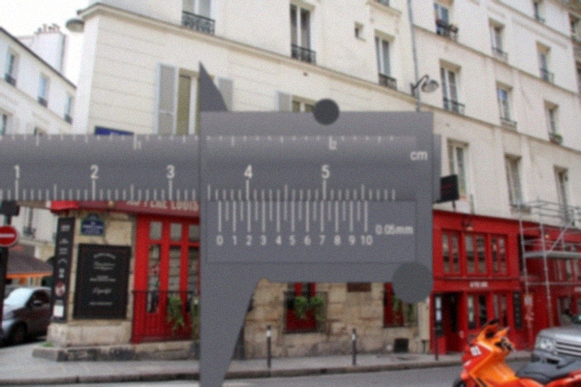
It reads 36.4 mm
